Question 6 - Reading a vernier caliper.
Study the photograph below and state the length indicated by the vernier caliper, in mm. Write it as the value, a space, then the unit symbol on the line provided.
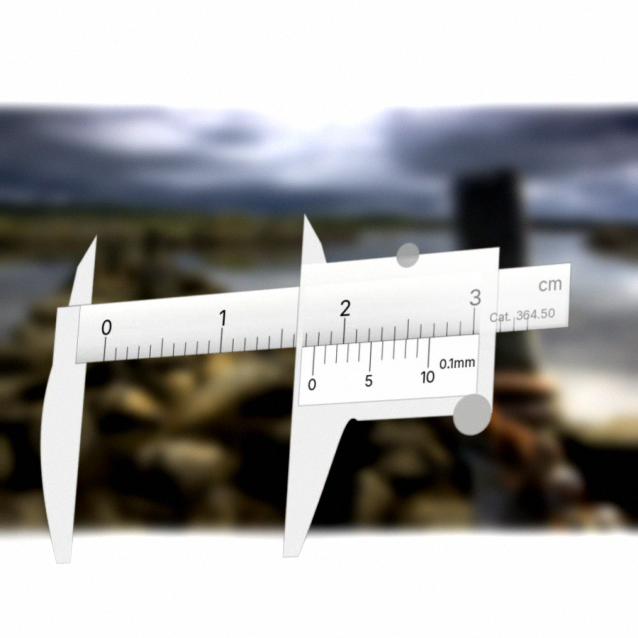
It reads 17.7 mm
